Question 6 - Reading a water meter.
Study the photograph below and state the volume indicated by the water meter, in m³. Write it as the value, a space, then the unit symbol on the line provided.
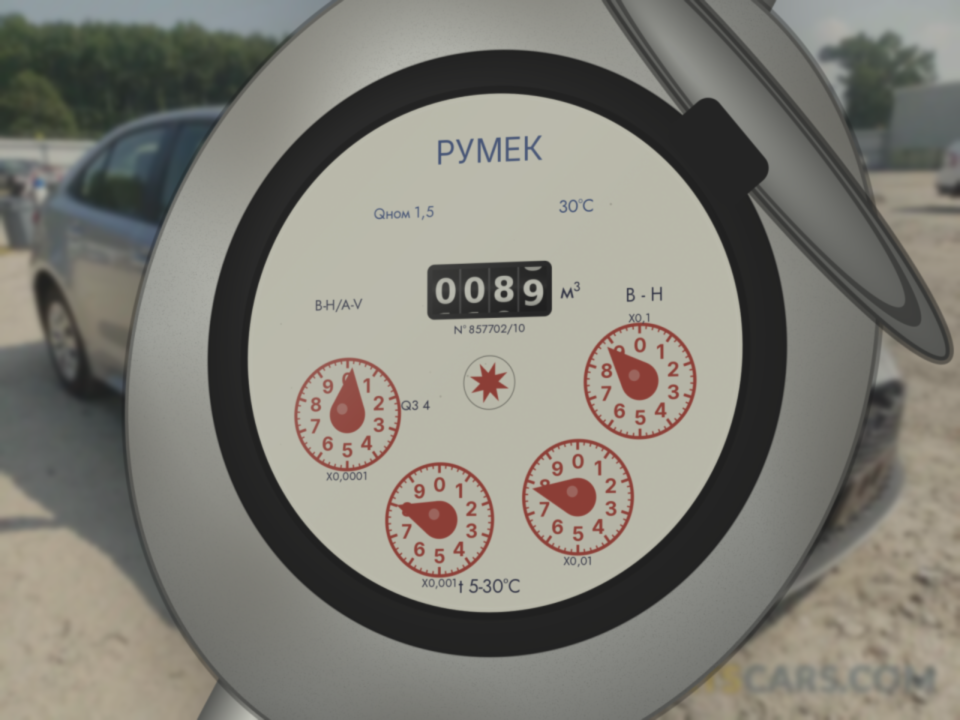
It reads 88.8780 m³
